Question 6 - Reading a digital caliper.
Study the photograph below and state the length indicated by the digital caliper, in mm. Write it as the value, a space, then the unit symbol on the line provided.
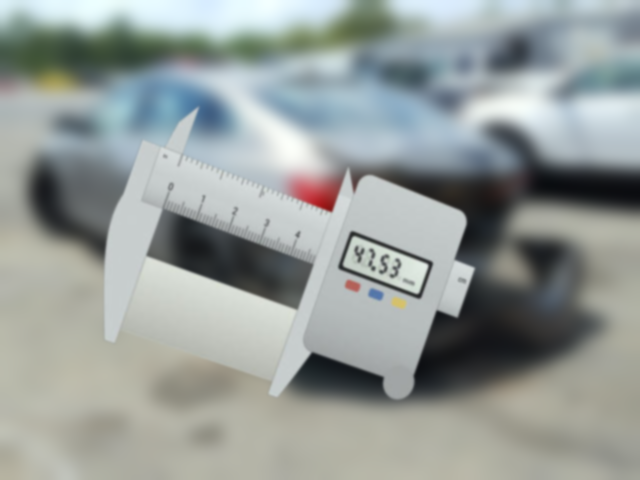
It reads 47.53 mm
